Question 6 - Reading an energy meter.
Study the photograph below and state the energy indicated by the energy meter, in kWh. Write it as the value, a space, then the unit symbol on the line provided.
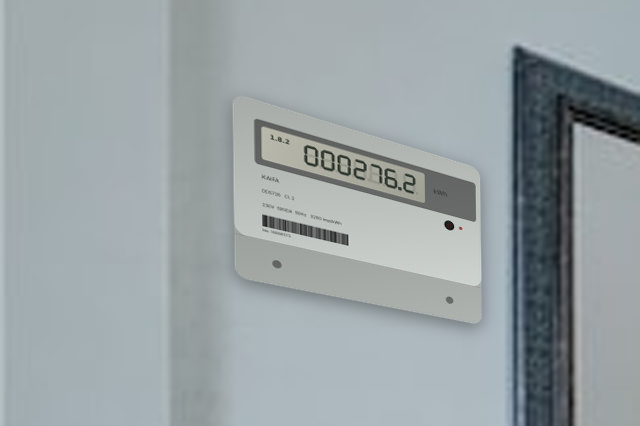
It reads 276.2 kWh
